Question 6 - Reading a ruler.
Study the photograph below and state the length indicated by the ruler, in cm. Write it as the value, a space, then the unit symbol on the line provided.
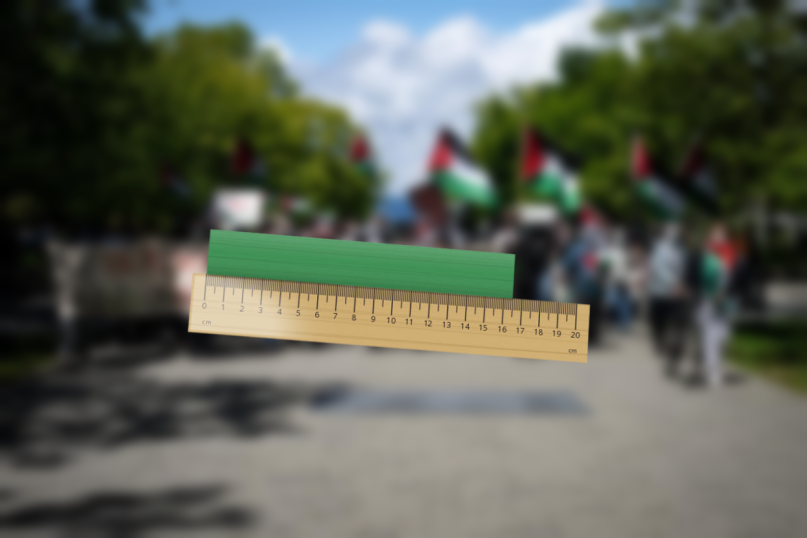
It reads 16.5 cm
